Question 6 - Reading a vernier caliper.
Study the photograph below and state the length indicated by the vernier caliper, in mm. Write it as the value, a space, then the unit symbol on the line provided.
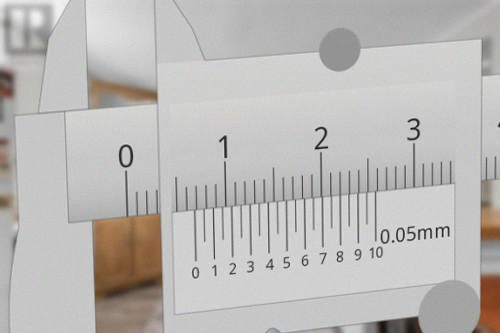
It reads 6.8 mm
